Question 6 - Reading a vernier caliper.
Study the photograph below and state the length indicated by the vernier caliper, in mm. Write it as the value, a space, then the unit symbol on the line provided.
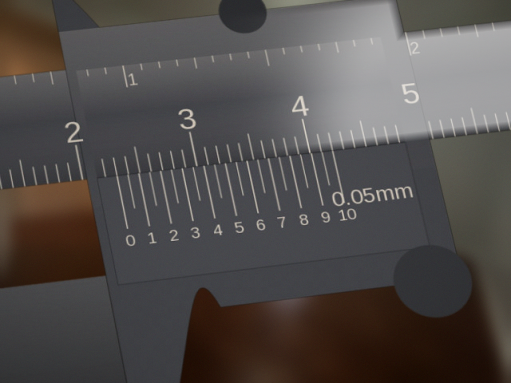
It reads 23.0 mm
